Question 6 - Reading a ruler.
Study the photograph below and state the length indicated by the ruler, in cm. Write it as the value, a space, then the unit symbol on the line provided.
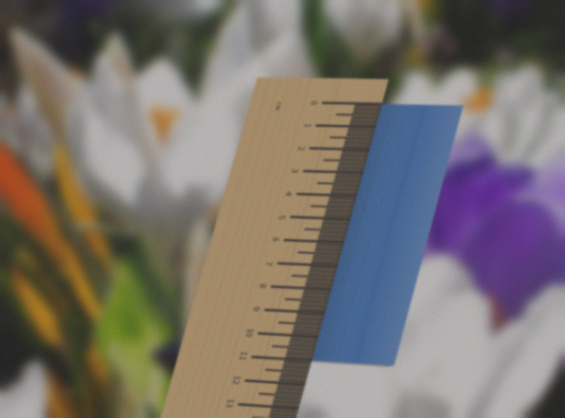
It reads 11 cm
